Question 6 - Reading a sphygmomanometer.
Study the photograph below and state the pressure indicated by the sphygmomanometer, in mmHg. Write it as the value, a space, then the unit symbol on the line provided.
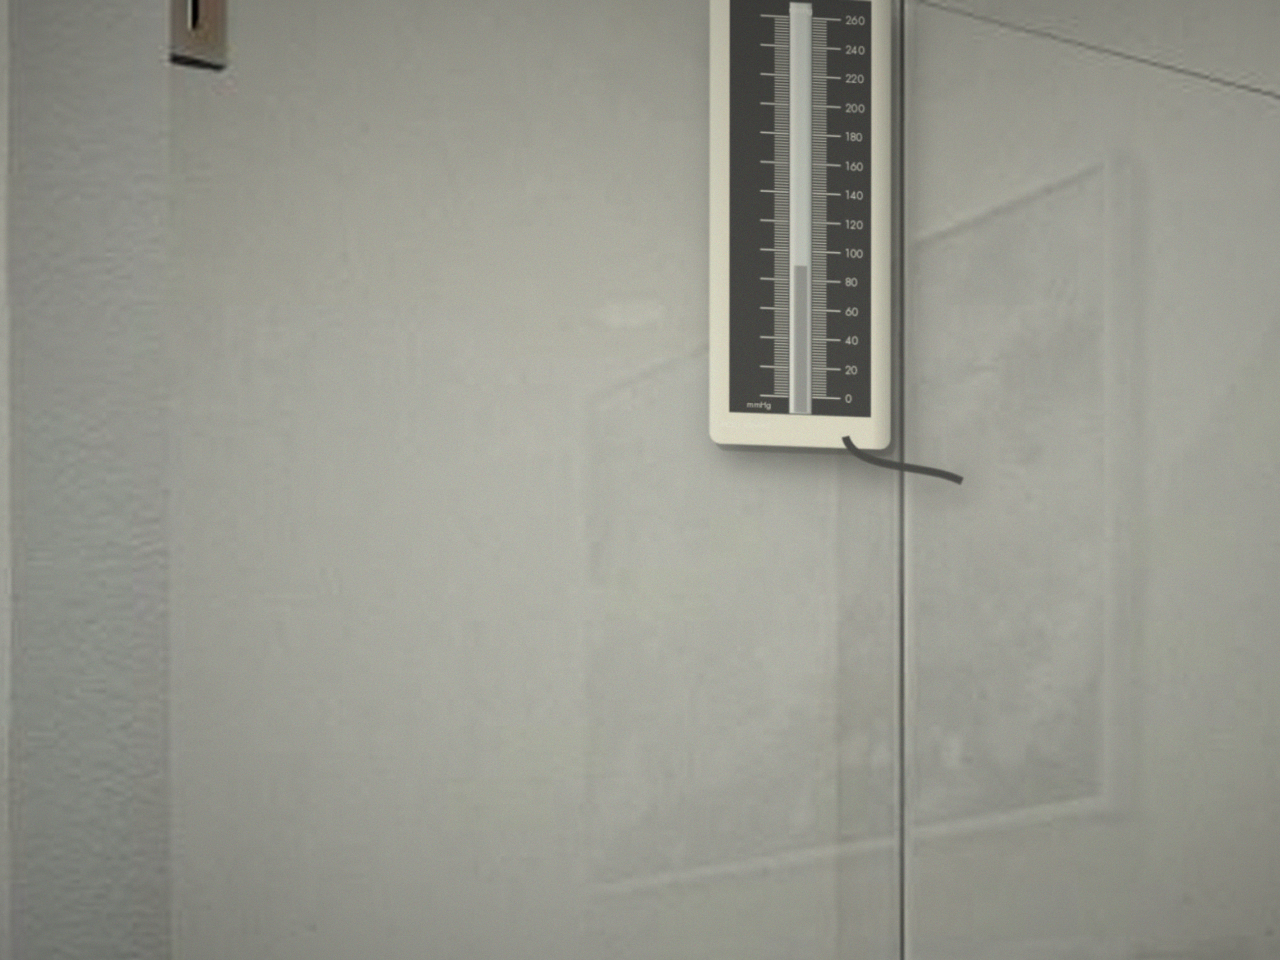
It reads 90 mmHg
